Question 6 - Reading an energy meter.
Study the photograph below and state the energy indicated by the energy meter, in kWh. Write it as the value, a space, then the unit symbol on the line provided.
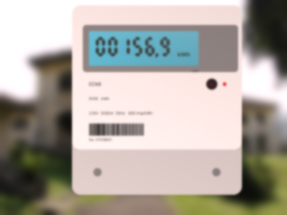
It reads 156.9 kWh
